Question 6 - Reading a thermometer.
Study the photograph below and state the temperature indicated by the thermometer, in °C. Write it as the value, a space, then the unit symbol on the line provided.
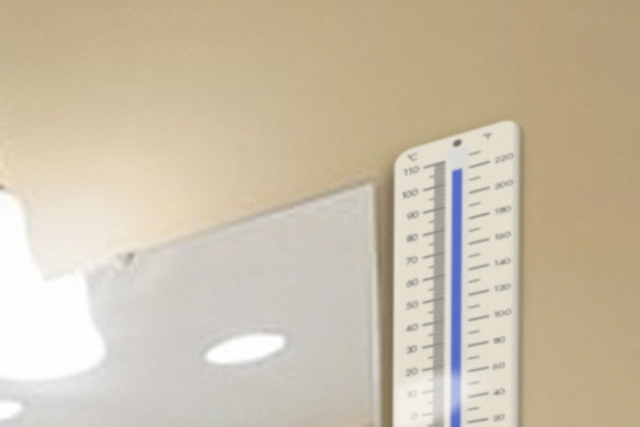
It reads 105 °C
